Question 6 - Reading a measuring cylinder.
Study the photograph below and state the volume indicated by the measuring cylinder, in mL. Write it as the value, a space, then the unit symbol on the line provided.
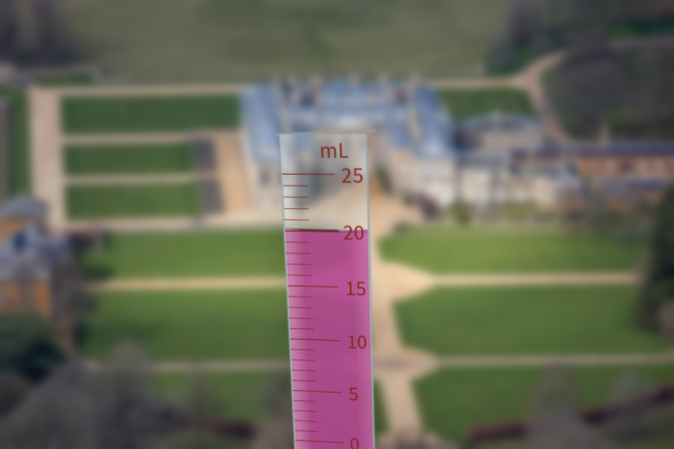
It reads 20 mL
